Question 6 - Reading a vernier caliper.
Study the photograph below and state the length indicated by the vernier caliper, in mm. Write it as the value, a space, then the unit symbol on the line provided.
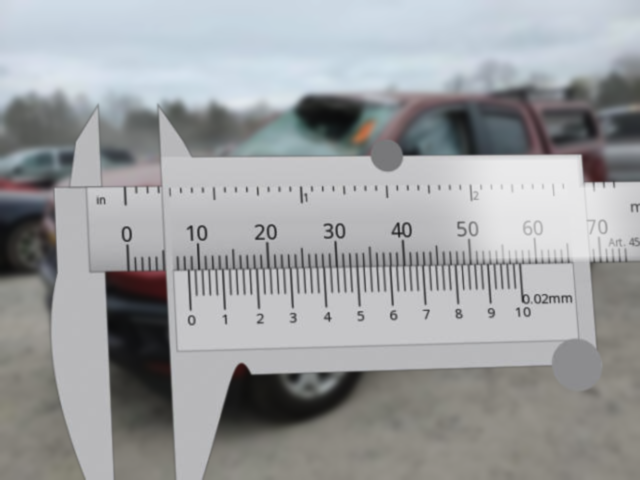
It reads 8.5 mm
